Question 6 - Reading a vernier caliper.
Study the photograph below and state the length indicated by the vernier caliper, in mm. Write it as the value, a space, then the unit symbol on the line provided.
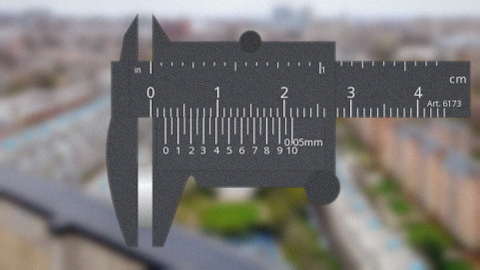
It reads 2.2 mm
